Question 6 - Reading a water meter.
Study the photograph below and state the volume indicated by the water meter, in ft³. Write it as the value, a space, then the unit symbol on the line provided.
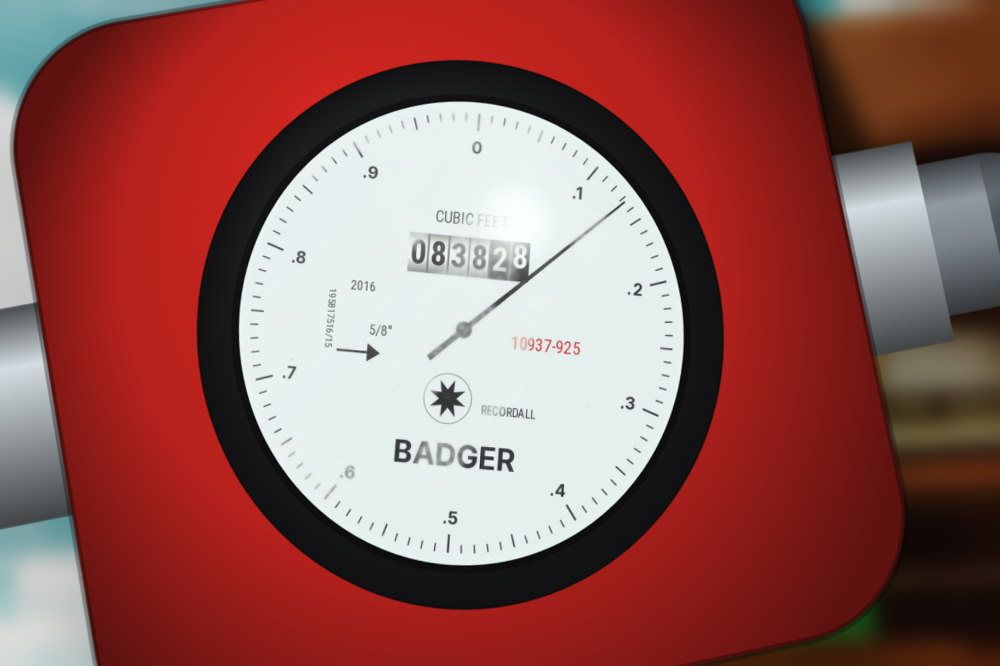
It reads 83828.13 ft³
